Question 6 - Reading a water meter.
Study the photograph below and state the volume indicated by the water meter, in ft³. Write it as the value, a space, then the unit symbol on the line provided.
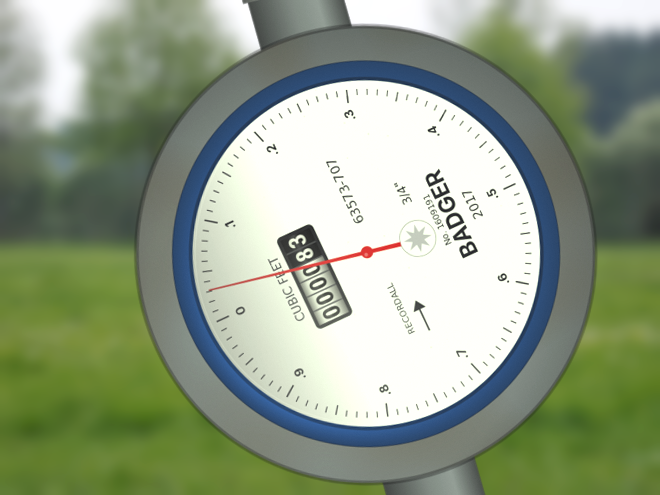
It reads 83.03 ft³
